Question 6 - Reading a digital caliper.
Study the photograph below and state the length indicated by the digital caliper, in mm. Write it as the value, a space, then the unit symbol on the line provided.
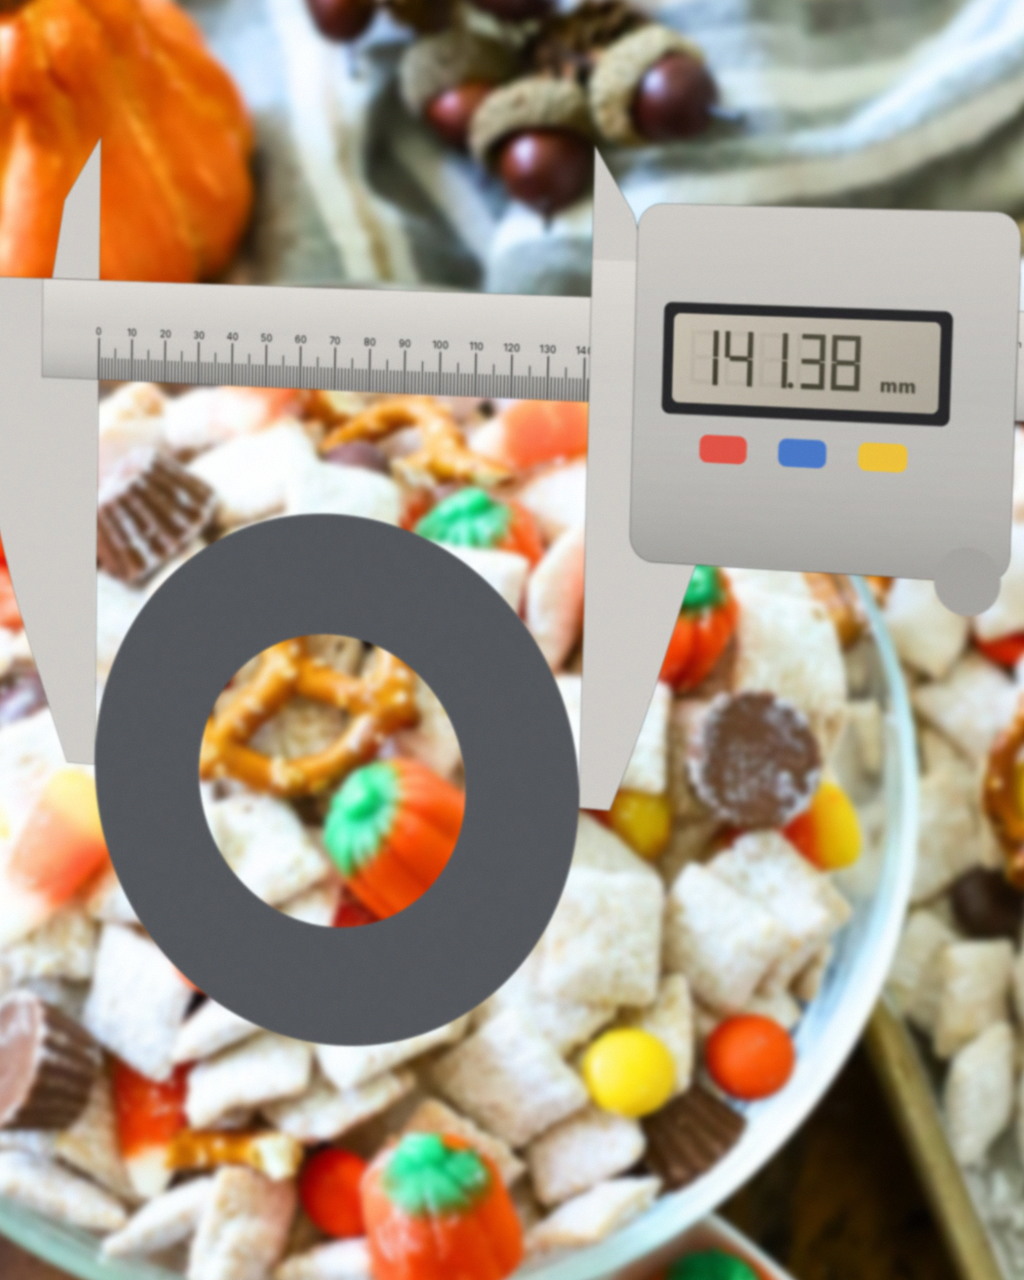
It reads 141.38 mm
